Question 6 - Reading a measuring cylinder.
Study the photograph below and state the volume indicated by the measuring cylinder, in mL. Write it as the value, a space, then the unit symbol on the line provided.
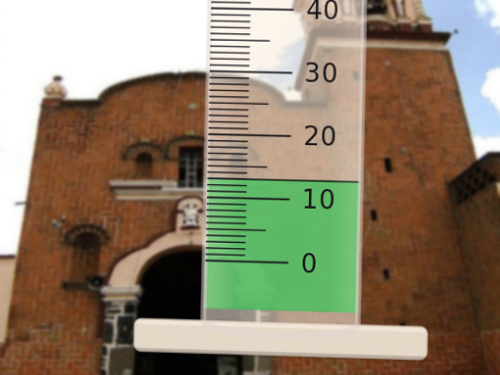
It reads 13 mL
